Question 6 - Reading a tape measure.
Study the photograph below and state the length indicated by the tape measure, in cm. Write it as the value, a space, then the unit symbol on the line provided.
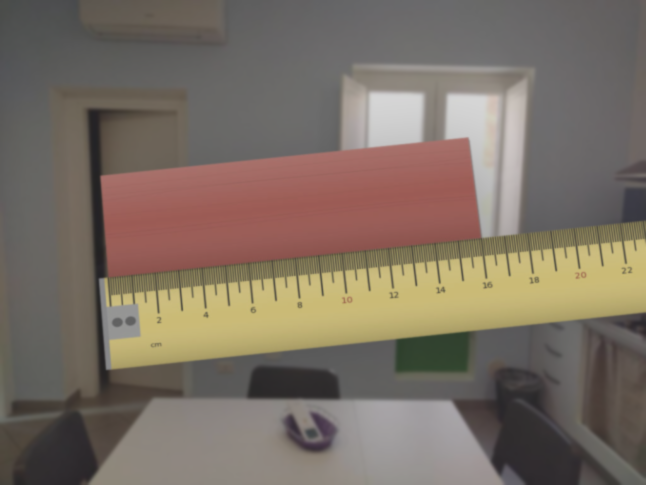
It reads 16 cm
